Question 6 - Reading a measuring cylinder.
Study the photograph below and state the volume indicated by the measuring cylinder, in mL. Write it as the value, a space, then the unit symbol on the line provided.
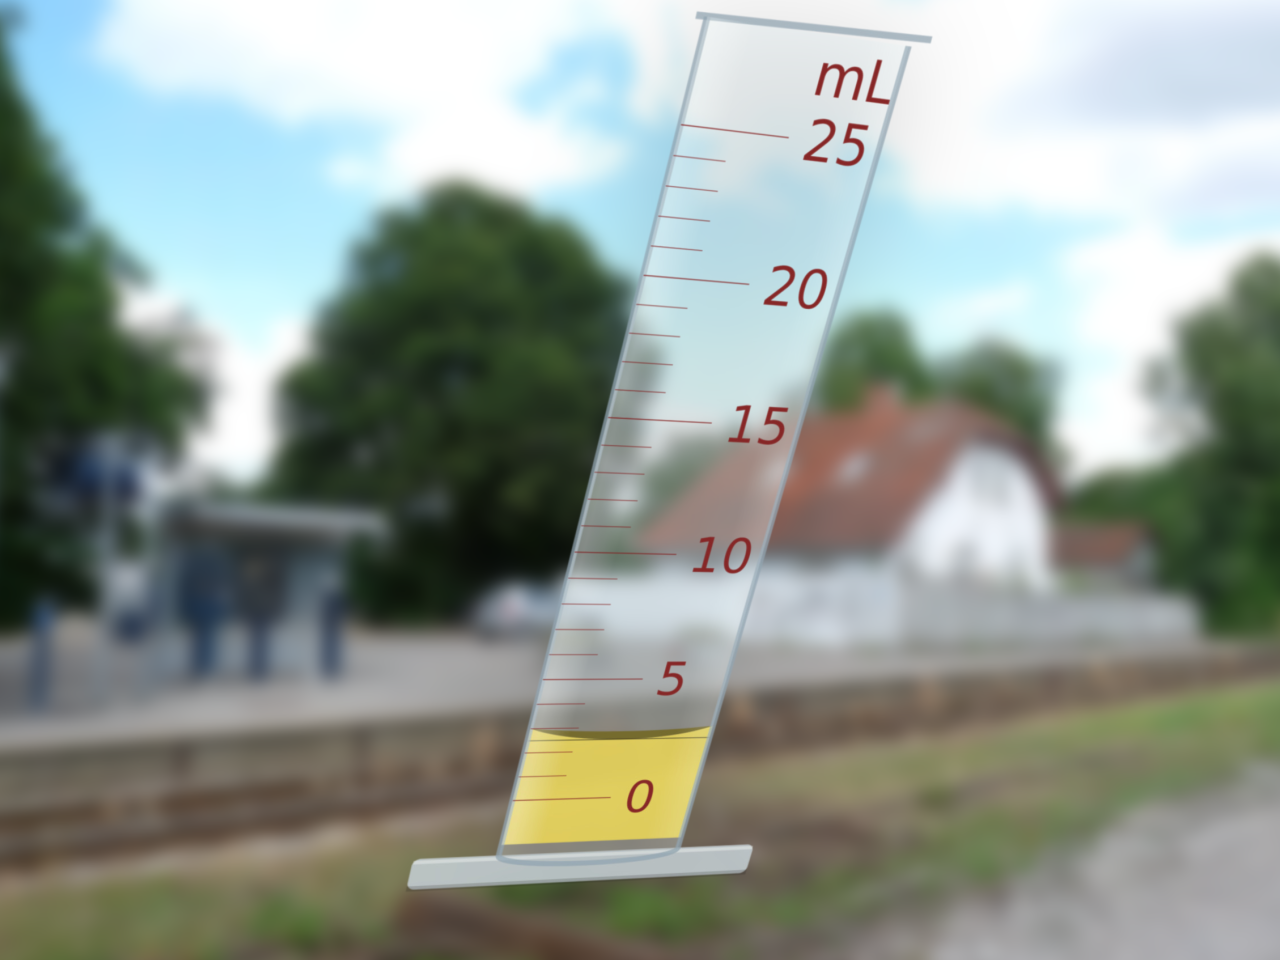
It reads 2.5 mL
